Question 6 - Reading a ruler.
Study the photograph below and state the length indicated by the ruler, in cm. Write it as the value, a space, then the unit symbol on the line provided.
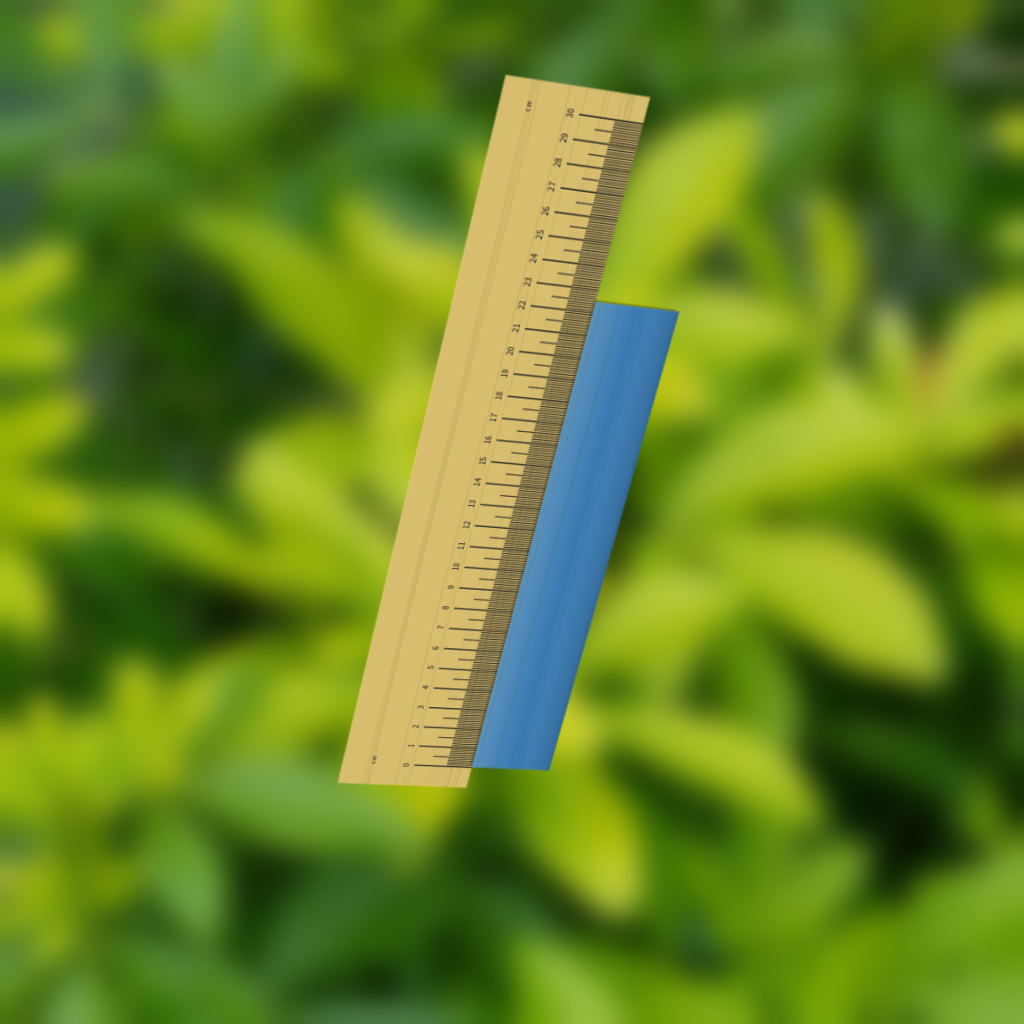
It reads 22.5 cm
